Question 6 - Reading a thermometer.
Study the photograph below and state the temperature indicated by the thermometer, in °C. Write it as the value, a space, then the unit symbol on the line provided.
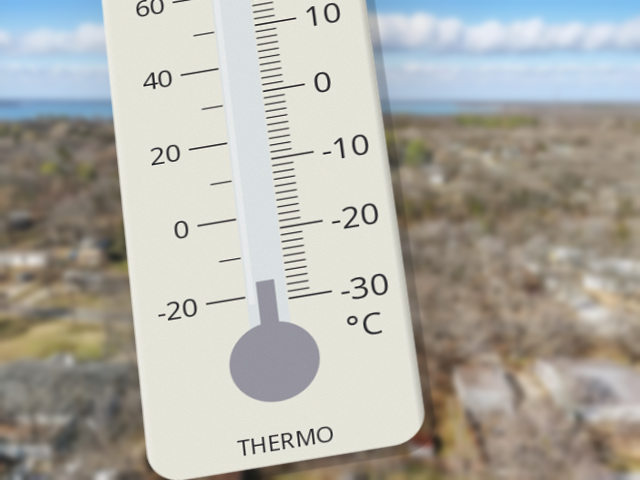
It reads -27 °C
